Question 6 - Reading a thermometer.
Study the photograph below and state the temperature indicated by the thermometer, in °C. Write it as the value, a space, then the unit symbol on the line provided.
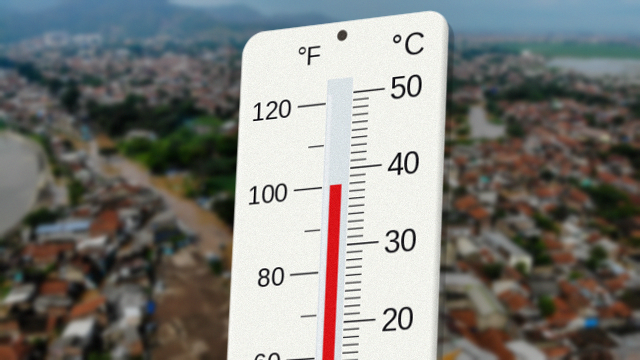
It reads 38 °C
